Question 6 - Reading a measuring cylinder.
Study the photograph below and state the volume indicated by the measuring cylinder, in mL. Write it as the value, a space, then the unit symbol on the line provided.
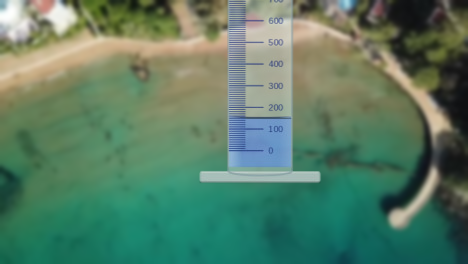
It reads 150 mL
